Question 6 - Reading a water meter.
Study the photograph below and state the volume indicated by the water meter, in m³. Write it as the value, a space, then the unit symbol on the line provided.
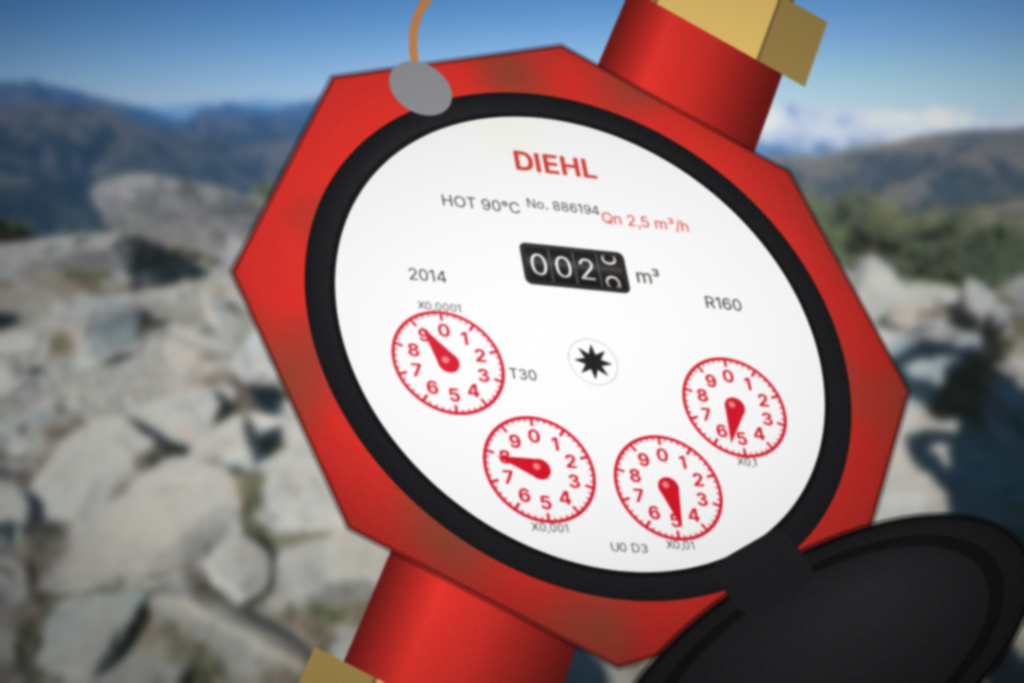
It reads 28.5479 m³
